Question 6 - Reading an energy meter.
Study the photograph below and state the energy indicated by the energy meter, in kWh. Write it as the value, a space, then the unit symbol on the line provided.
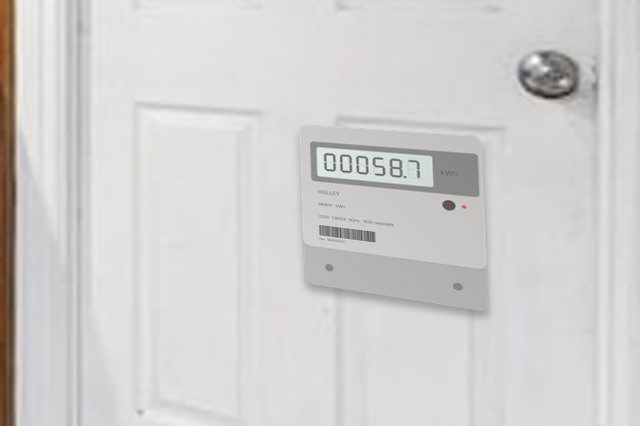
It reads 58.7 kWh
